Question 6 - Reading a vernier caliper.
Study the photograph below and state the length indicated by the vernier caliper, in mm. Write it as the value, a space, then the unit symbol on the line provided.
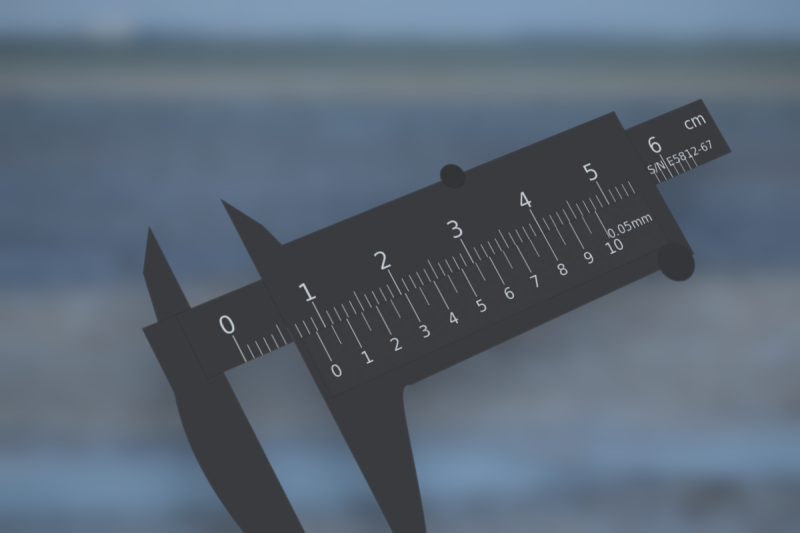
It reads 8.8 mm
